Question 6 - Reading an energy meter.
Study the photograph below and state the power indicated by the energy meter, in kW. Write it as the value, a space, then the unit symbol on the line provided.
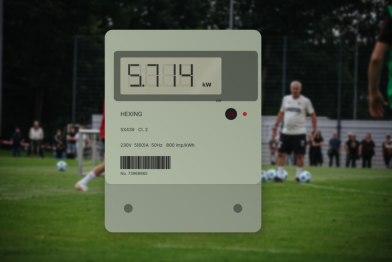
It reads 5.714 kW
